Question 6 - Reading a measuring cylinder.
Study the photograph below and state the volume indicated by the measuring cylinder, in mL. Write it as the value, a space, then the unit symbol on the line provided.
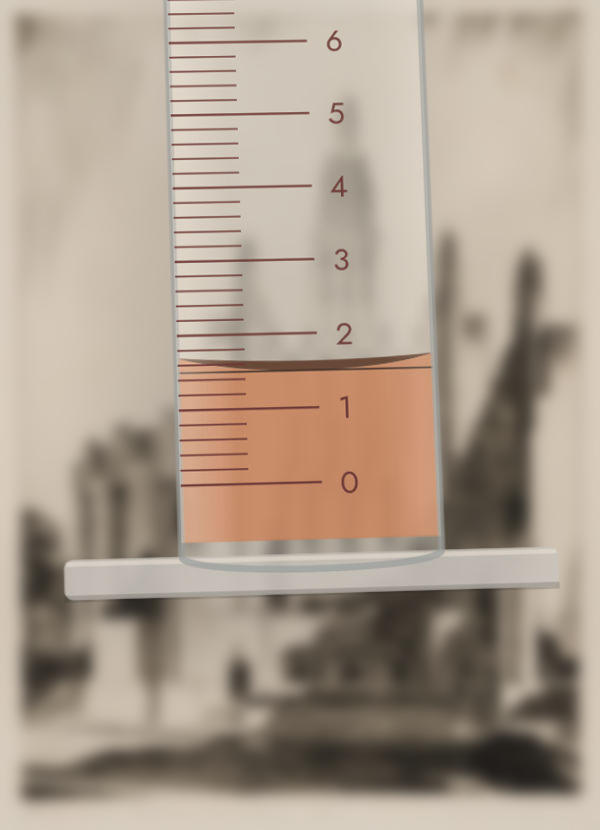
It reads 1.5 mL
